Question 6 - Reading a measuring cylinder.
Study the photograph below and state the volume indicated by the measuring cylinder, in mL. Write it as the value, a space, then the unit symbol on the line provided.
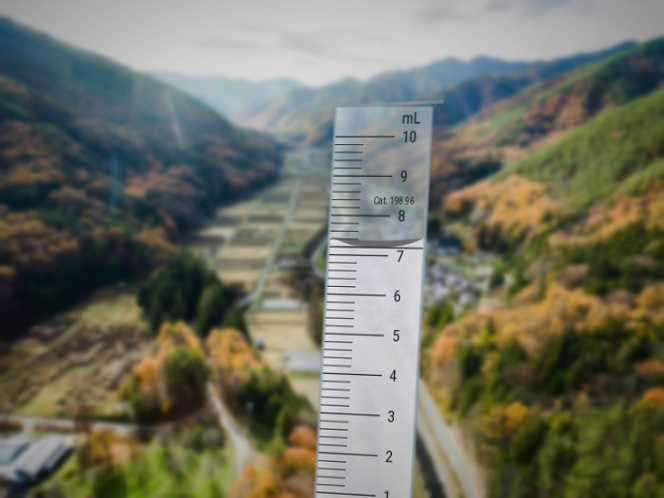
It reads 7.2 mL
